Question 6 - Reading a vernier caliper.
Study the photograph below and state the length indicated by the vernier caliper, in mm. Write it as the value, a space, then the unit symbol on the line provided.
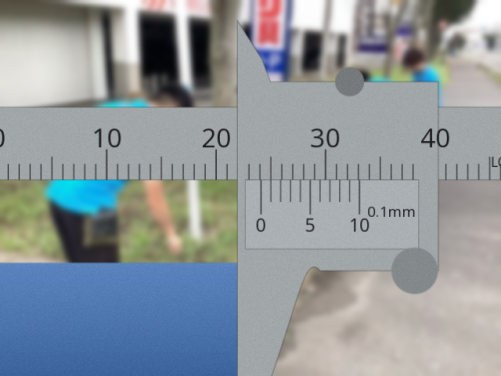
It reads 24.1 mm
